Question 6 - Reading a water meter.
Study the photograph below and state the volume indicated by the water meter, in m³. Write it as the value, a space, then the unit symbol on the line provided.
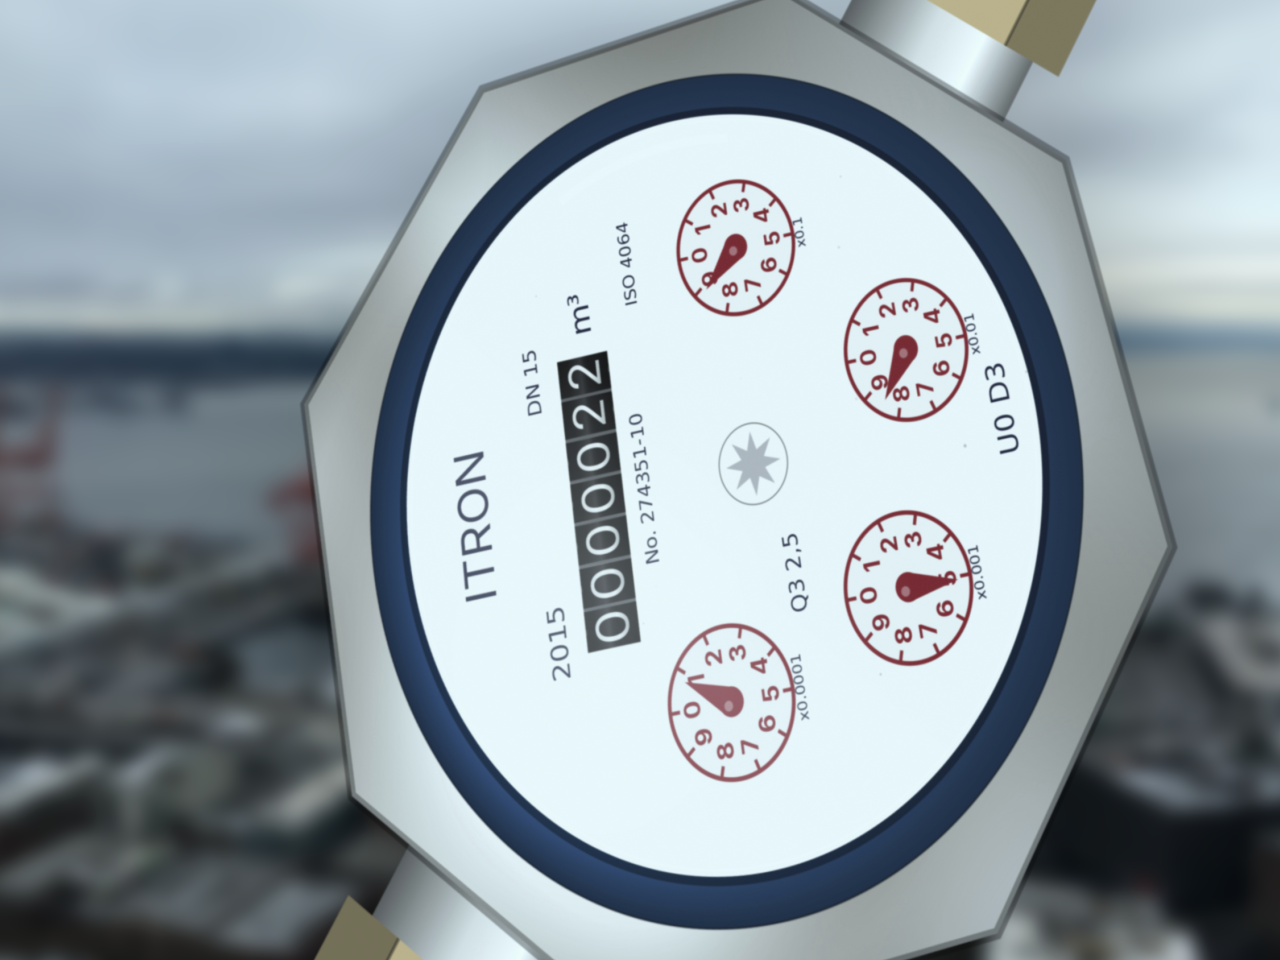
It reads 22.8850 m³
